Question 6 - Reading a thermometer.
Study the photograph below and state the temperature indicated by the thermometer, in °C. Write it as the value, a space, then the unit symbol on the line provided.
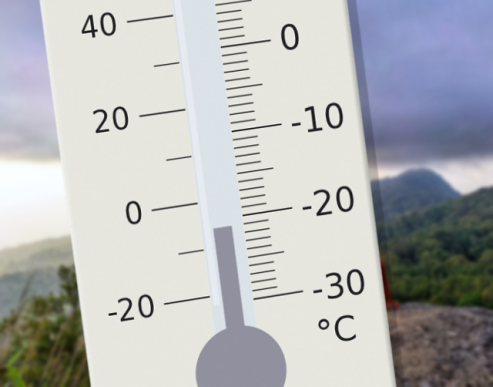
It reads -21 °C
